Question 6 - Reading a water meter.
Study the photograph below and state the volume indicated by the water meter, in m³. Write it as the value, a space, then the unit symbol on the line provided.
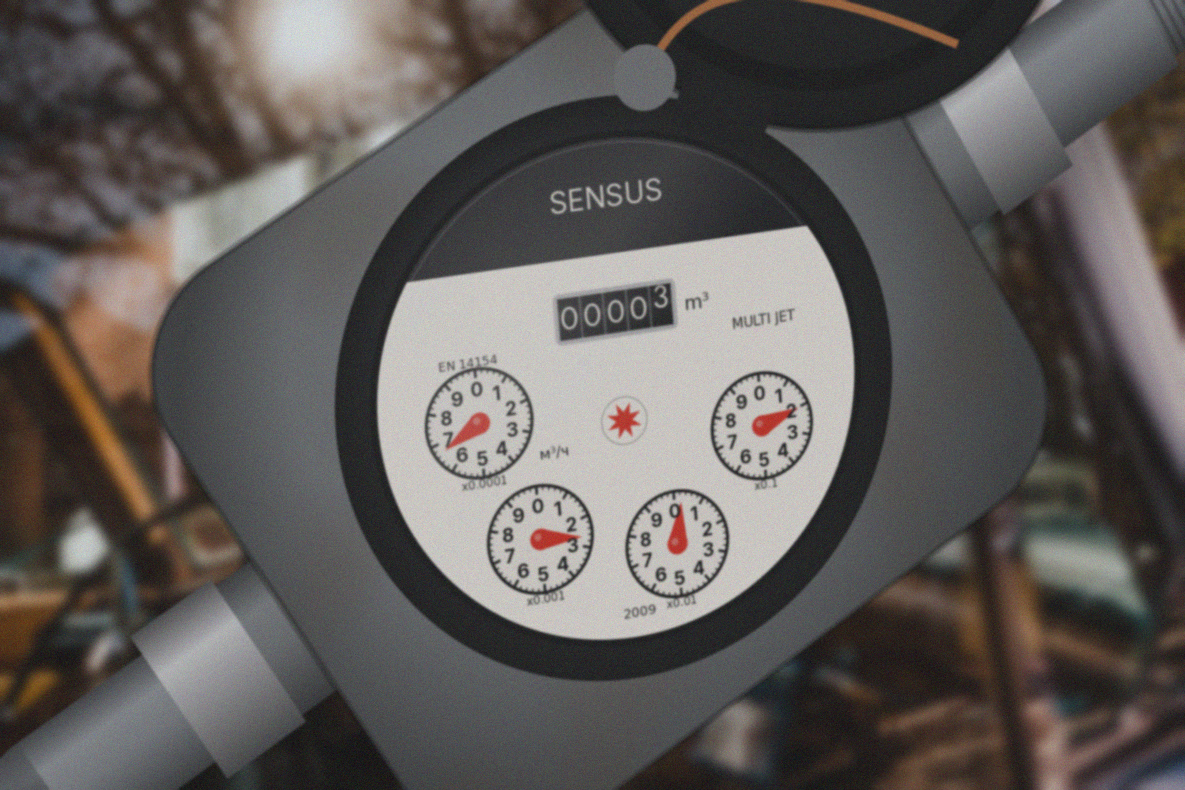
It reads 3.2026 m³
